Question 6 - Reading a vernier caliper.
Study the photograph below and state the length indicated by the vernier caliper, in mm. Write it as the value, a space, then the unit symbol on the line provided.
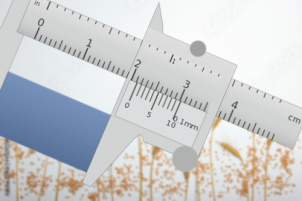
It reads 21.2 mm
